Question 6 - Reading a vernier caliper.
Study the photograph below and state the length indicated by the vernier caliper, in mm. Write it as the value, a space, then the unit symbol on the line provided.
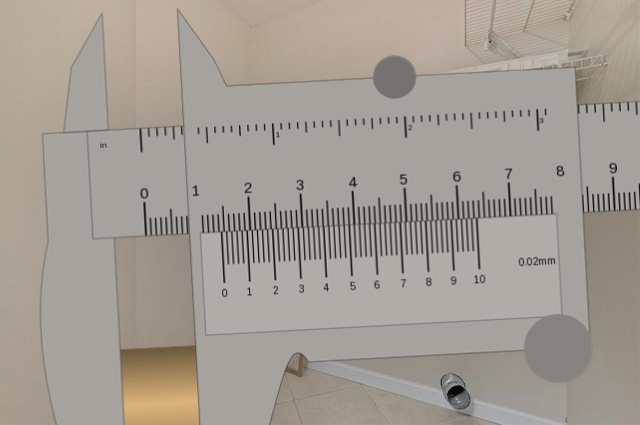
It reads 14.5 mm
